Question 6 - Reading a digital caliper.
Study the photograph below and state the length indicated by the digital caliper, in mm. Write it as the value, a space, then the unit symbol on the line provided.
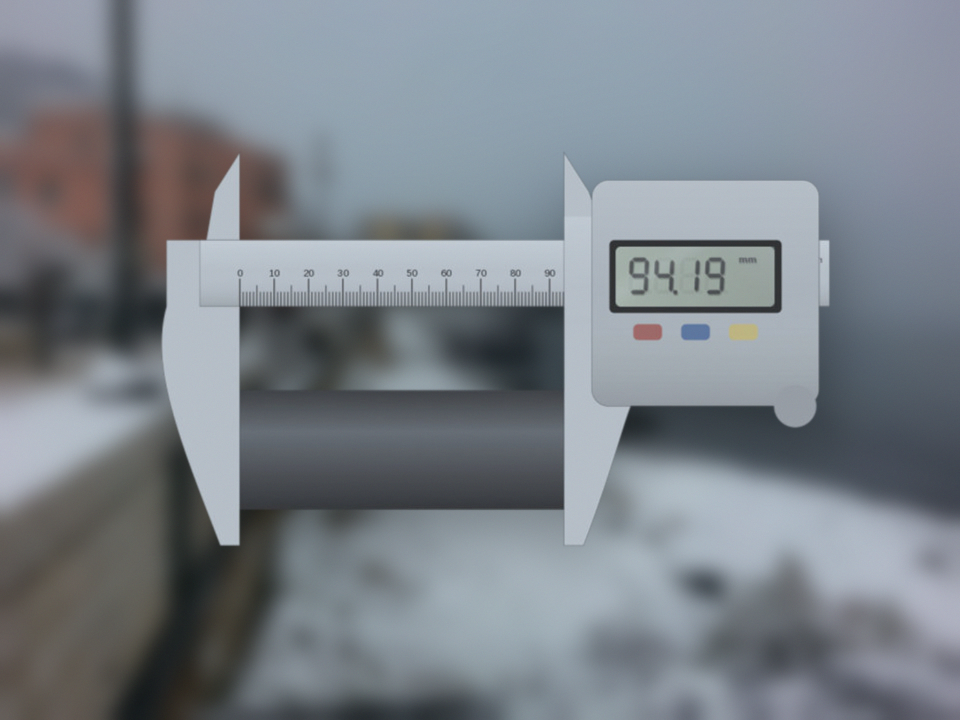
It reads 94.19 mm
